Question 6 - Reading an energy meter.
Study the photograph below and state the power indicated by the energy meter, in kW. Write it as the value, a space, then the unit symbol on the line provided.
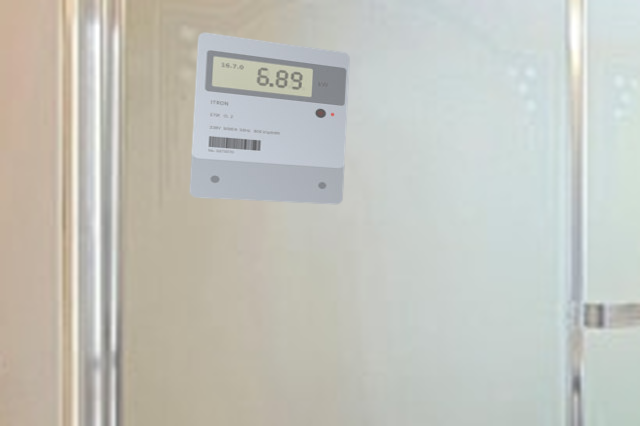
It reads 6.89 kW
